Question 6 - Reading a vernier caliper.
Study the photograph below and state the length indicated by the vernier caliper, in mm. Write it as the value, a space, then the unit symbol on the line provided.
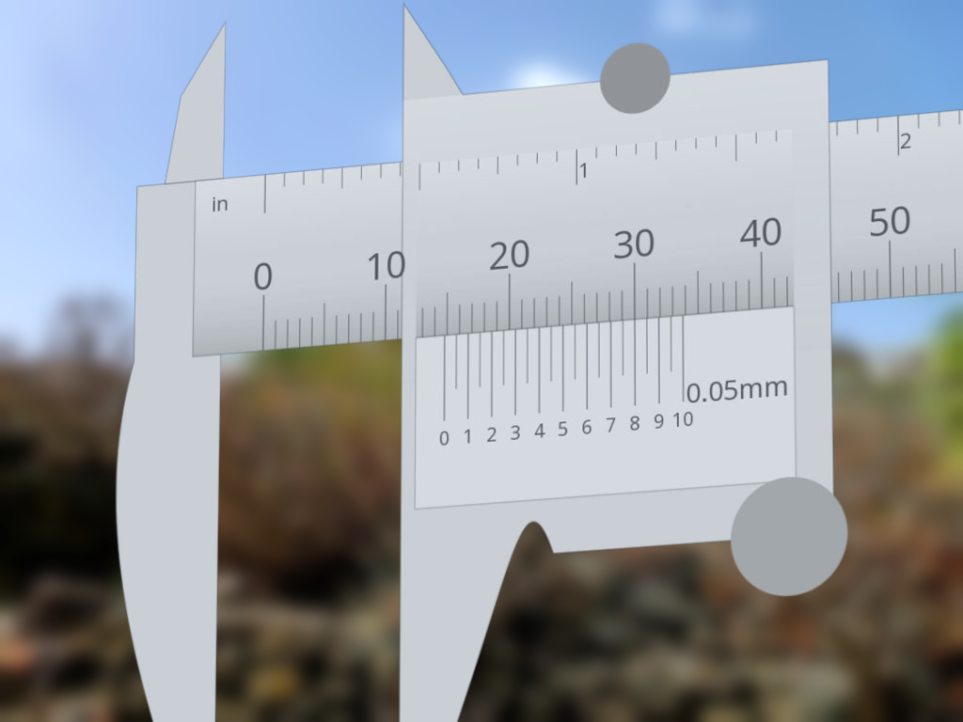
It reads 14.8 mm
